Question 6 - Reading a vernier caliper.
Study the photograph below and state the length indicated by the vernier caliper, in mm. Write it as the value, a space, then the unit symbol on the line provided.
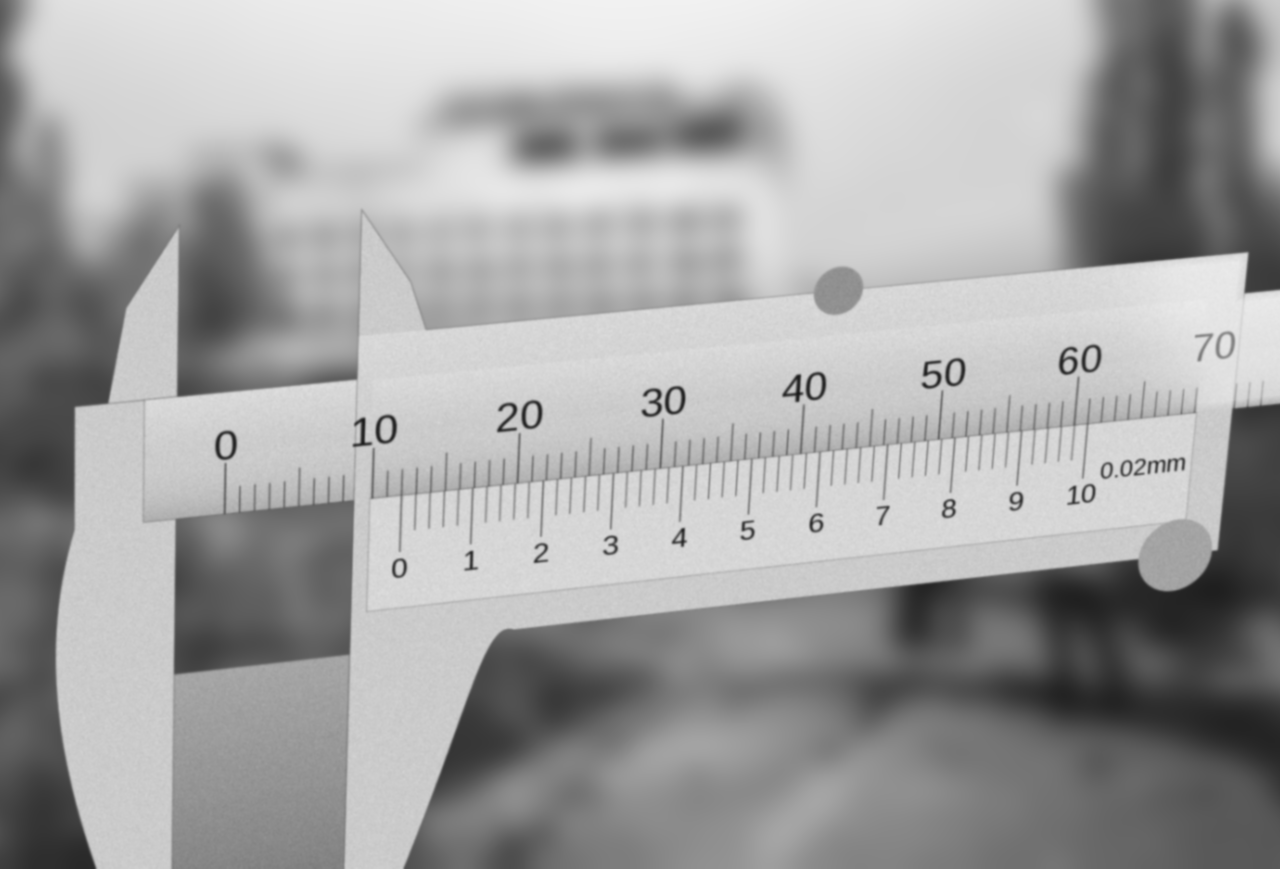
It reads 12.0 mm
